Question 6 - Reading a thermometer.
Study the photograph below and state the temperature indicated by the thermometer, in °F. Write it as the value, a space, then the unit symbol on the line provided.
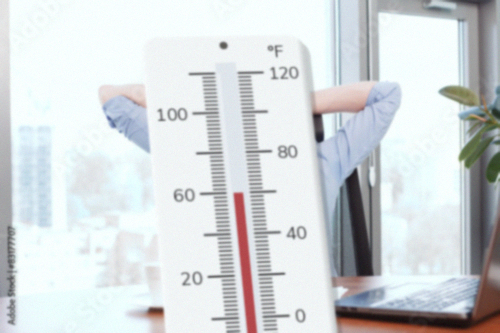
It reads 60 °F
